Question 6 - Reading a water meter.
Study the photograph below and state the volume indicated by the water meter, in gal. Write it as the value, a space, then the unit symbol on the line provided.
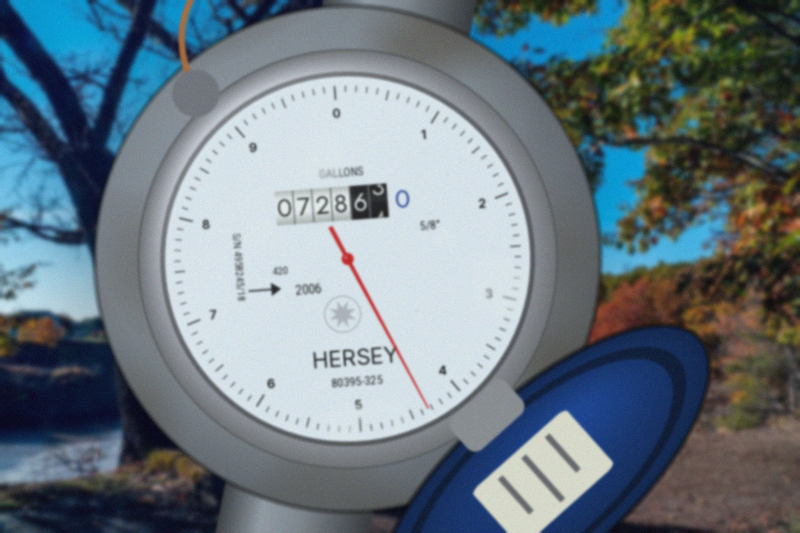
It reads 728634.3 gal
